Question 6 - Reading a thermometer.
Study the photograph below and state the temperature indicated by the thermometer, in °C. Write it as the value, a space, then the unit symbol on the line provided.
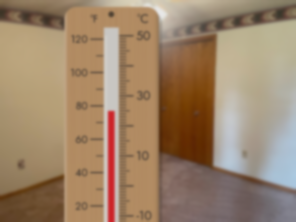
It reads 25 °C
